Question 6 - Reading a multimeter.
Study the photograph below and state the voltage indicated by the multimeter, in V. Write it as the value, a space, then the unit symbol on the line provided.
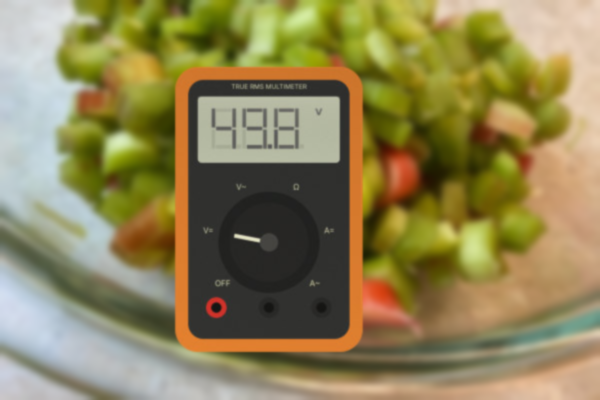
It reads 49.8 V
